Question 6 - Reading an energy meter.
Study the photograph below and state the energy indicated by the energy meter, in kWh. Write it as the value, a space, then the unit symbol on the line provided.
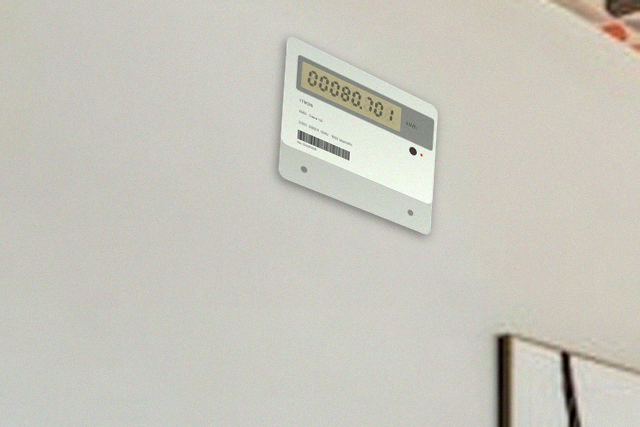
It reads 80.701 kWh
